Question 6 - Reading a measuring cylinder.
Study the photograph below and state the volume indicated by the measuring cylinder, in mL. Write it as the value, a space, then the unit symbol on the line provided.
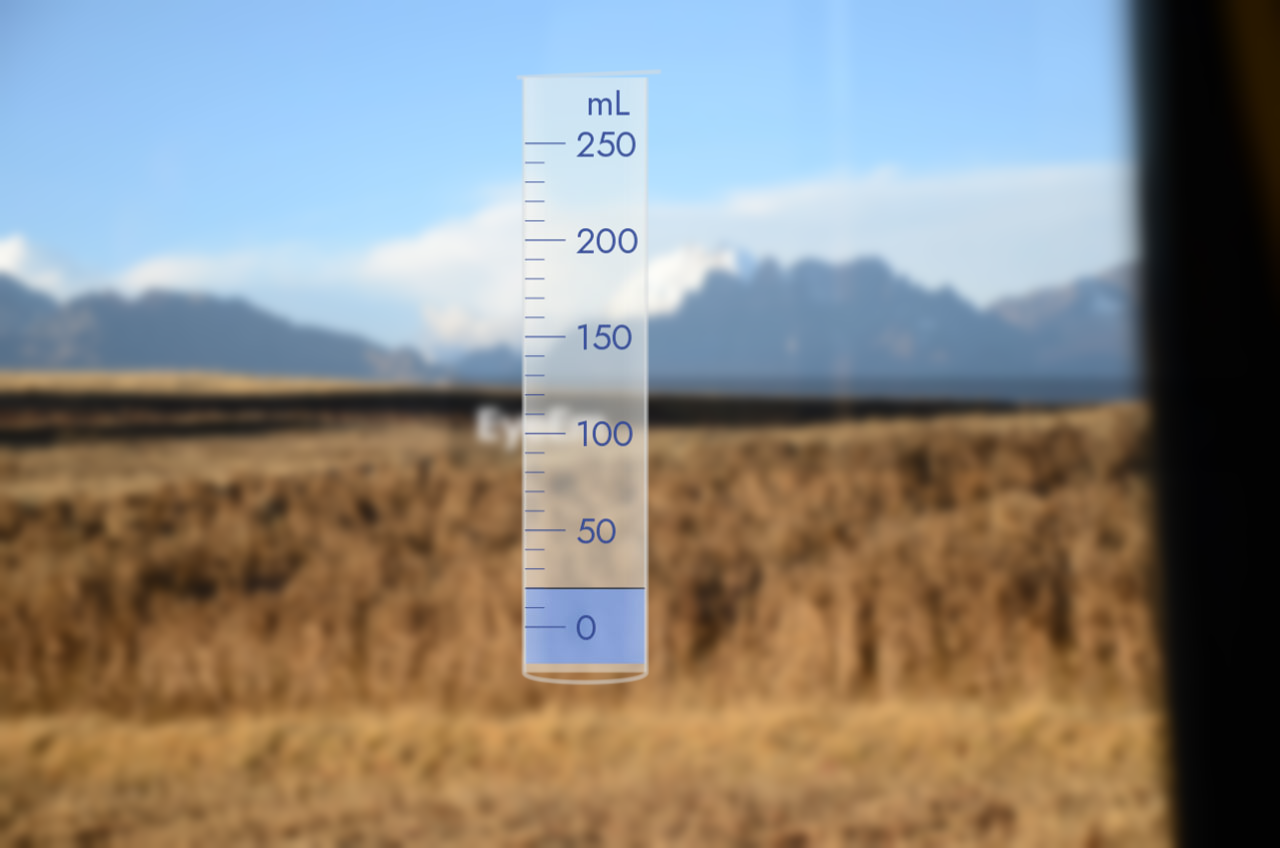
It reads 20 mL
